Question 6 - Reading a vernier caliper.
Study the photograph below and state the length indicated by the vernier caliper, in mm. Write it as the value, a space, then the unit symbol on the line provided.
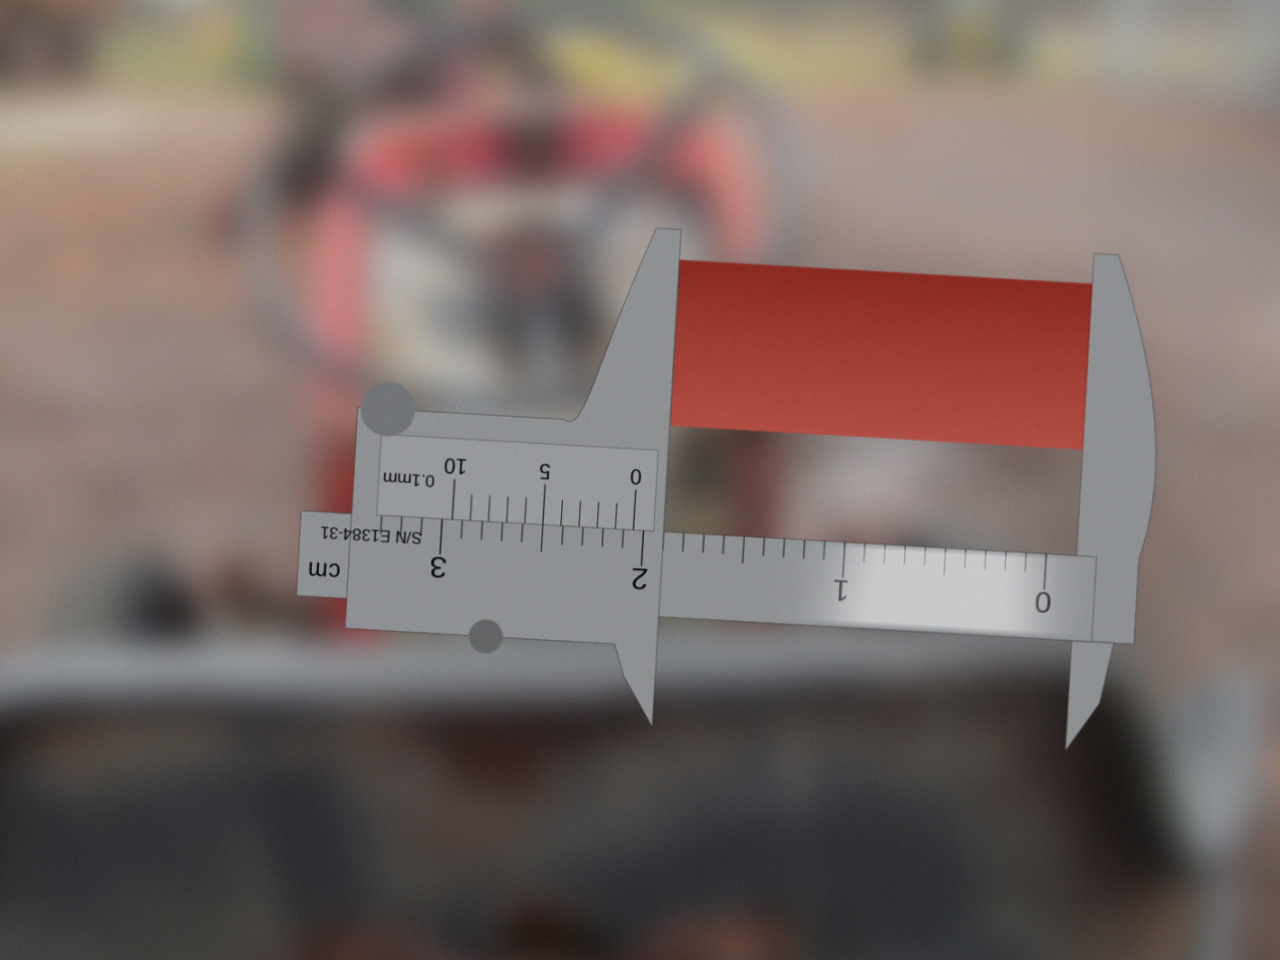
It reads 20.5 mm
